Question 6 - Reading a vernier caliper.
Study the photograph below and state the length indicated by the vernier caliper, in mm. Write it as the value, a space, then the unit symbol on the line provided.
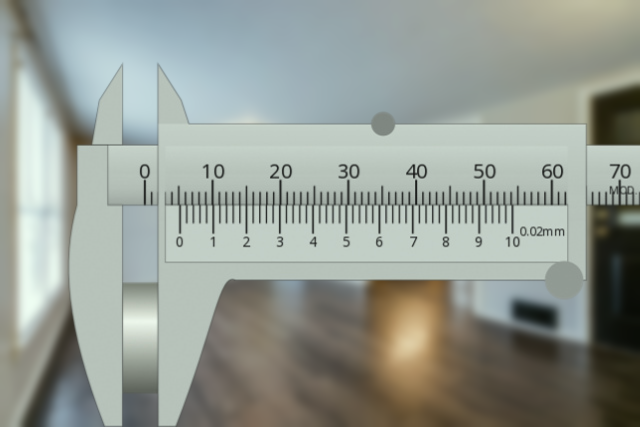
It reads 5.2 mm
